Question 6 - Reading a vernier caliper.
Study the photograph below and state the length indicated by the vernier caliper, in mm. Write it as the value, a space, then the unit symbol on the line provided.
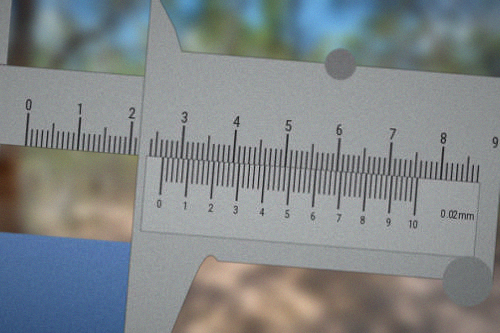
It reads 26.5 mm
